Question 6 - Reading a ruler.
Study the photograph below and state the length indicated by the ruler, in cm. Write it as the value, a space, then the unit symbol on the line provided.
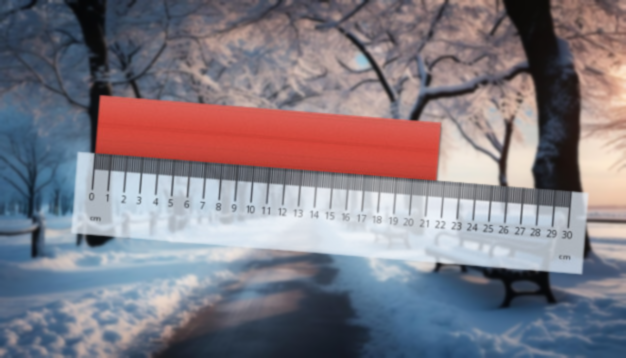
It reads 21.5 cm
